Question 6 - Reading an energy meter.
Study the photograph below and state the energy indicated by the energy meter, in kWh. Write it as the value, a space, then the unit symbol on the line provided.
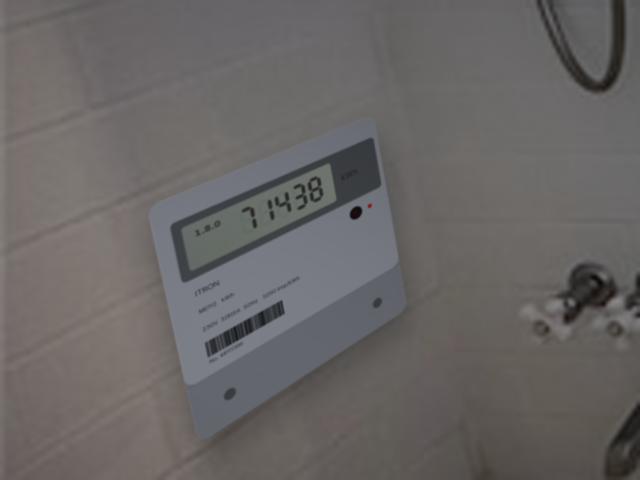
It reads 71438 kWh
